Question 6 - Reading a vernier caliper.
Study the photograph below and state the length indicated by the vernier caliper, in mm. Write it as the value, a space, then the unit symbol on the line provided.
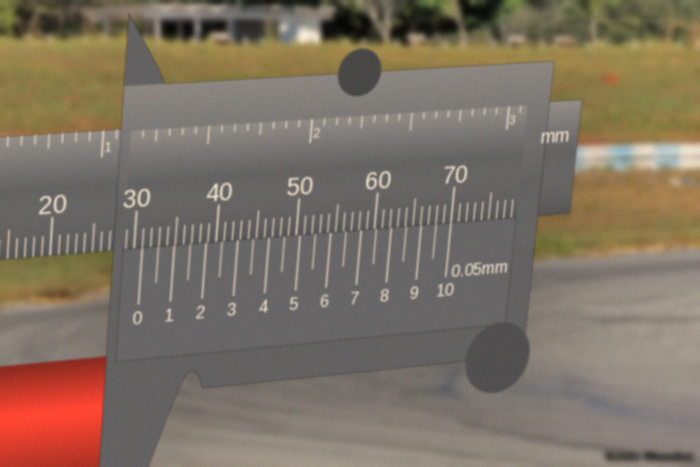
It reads 31.0 mm
